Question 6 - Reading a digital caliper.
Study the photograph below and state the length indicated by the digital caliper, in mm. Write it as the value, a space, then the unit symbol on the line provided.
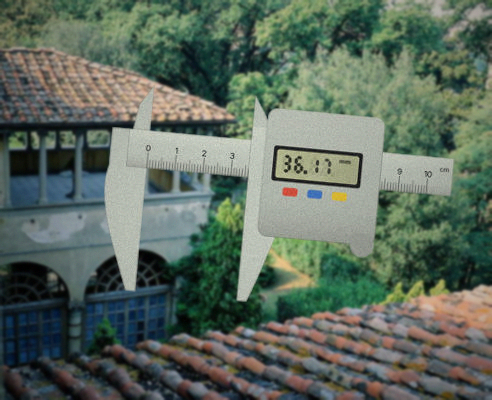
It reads 36.17 mm
